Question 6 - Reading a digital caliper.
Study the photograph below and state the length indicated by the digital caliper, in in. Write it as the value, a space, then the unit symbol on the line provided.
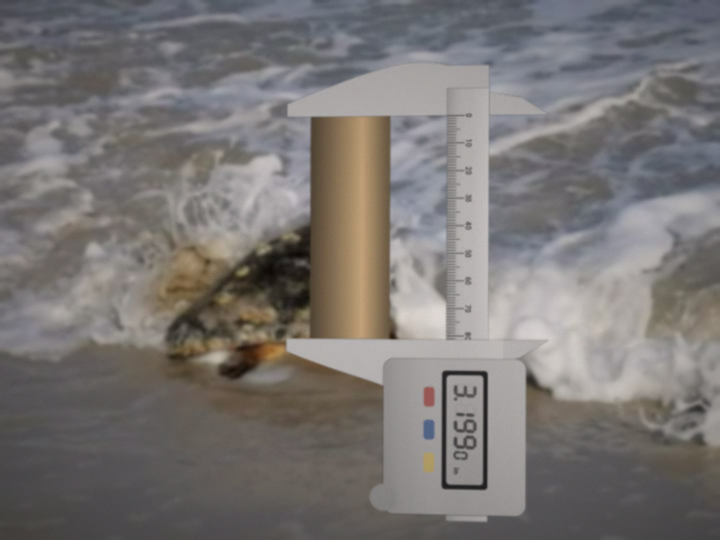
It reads 3.1990 in
